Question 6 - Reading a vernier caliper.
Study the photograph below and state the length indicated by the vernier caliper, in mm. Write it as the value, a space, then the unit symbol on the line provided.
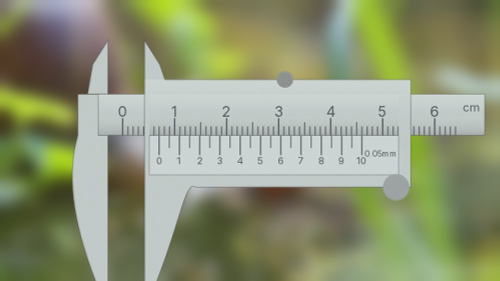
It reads 7.0 mm
